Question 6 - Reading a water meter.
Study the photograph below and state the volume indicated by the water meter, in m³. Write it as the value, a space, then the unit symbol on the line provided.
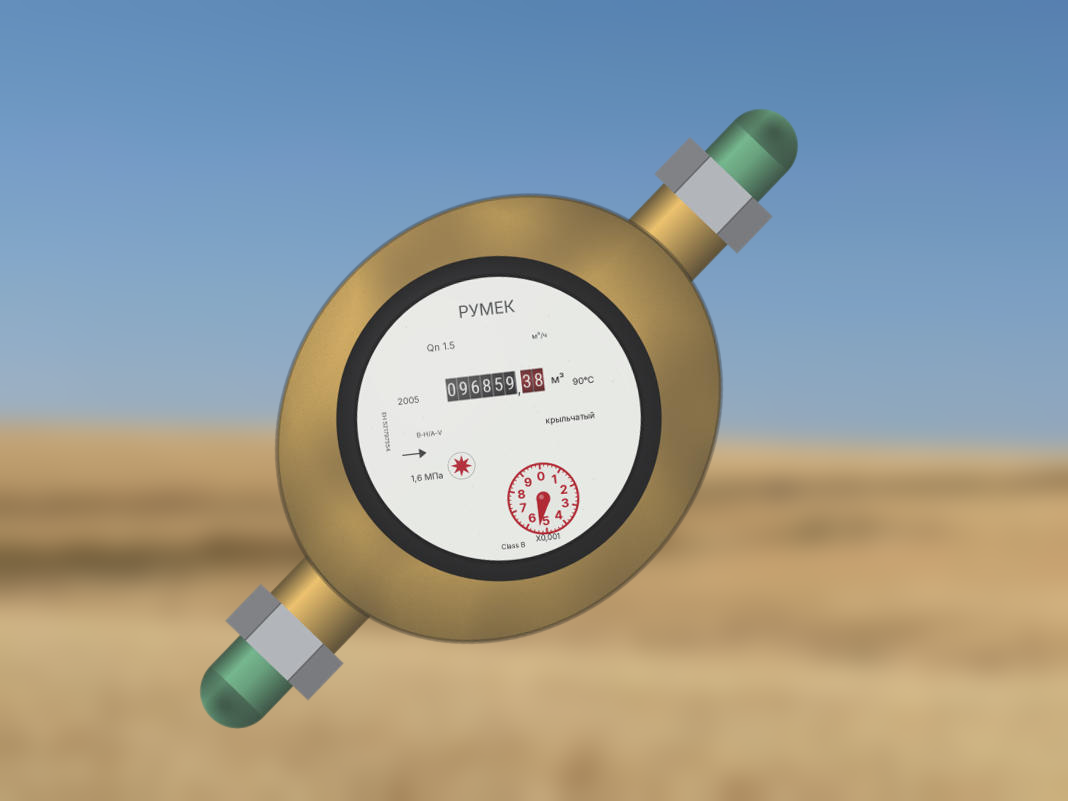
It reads 96859.385 m³
